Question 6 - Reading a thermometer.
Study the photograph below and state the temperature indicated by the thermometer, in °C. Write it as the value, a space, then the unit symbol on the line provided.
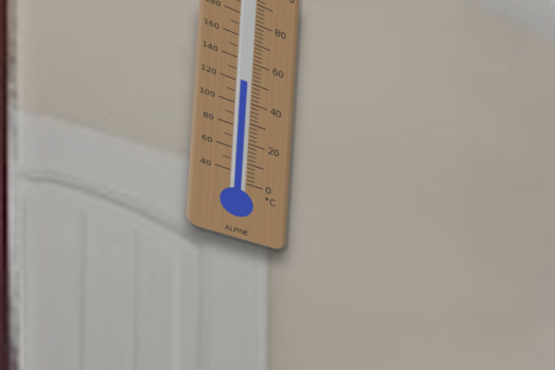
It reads 50 °C
